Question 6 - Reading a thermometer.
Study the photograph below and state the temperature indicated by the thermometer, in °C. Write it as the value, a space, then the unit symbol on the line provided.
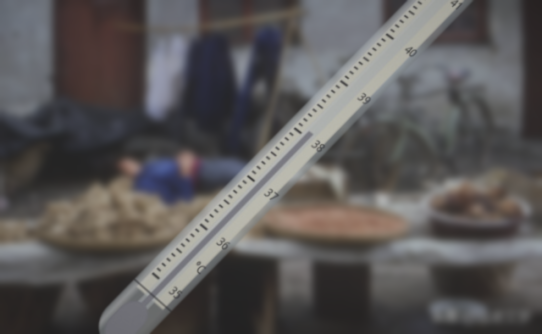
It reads 38.1 °C
